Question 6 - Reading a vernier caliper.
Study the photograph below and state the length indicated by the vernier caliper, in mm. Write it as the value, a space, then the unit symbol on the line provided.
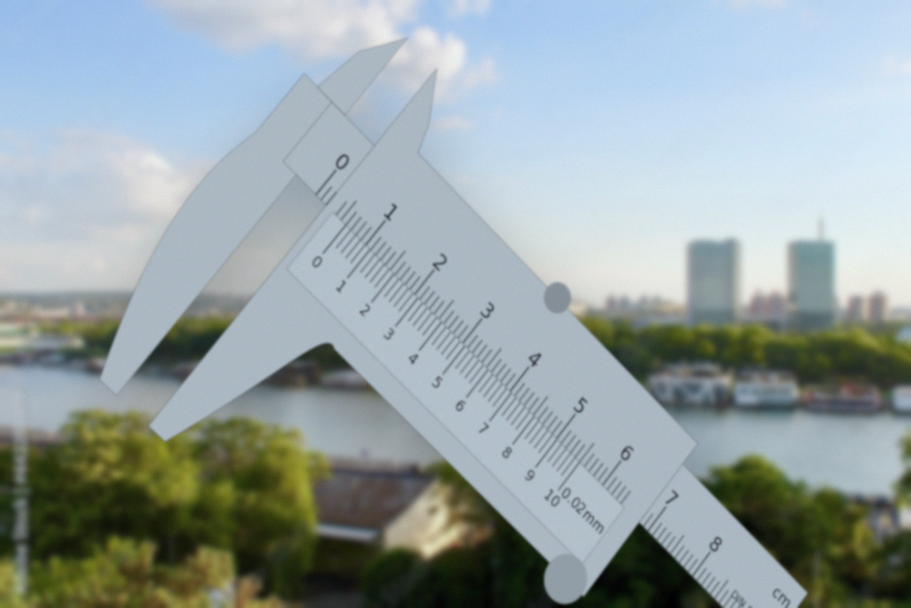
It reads 6.0 mm
